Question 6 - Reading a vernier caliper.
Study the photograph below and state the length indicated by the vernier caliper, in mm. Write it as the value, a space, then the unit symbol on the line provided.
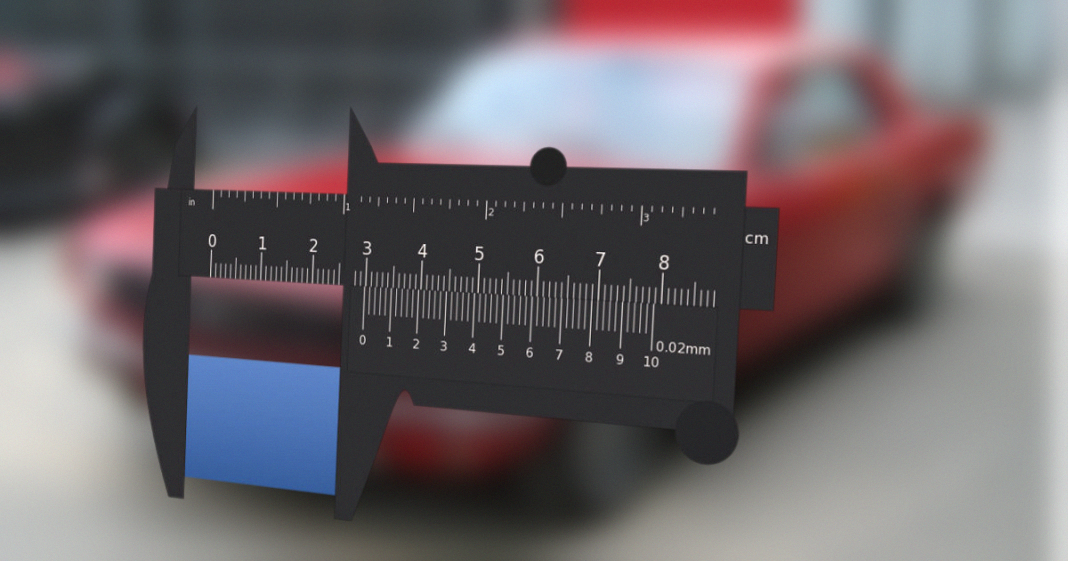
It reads 29.8 mm
